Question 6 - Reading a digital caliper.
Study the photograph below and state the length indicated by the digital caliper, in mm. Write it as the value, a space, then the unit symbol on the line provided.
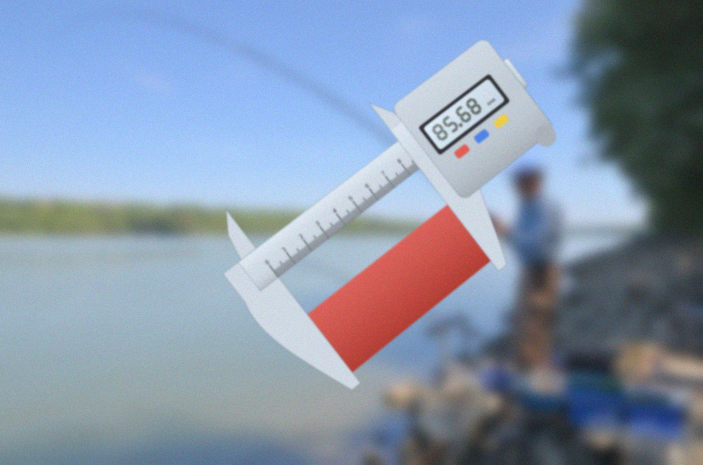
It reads 85.68 mm
